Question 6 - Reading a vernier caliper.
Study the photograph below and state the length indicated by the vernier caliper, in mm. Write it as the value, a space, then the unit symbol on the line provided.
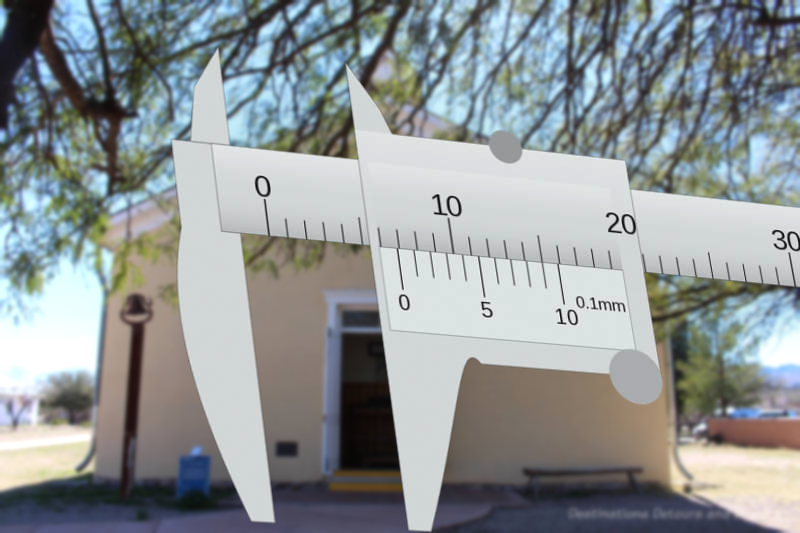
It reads 6.9 mm
